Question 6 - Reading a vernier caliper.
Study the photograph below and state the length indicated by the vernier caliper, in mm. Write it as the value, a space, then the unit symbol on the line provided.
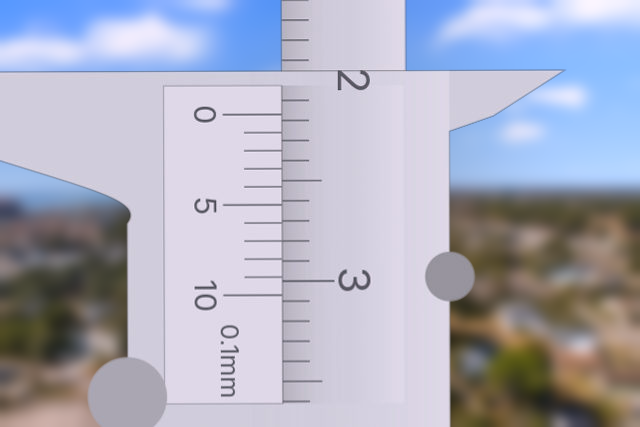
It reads 21.7 mm
